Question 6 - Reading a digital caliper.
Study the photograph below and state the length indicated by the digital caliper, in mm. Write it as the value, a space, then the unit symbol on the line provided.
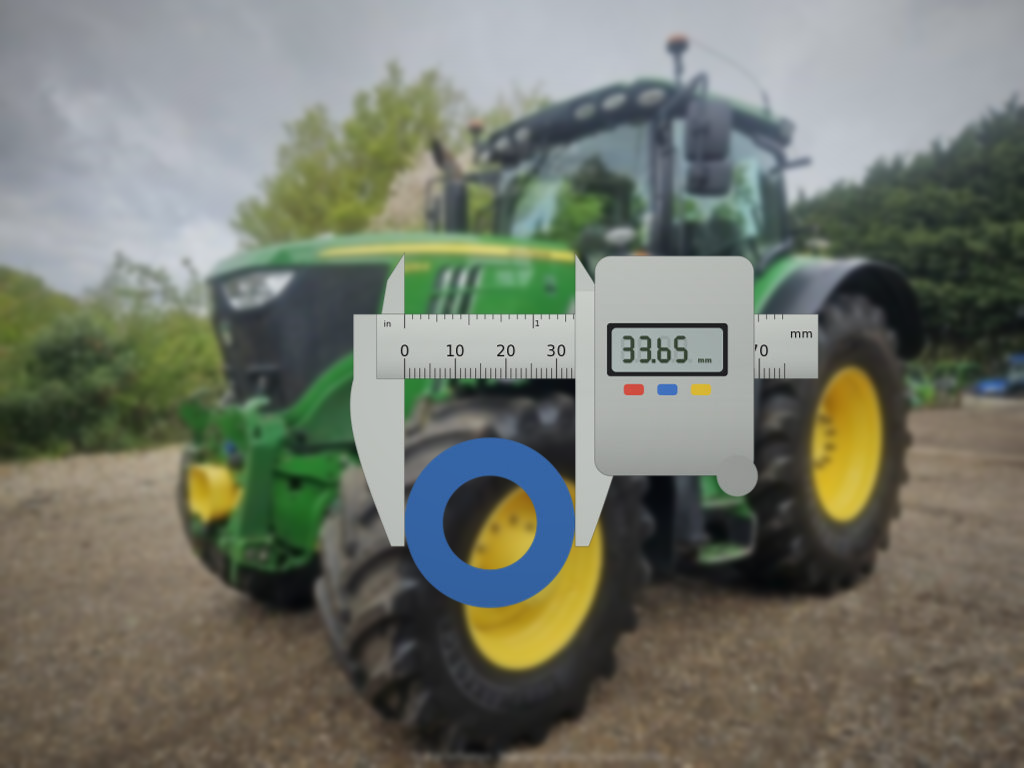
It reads 33.65 mm
